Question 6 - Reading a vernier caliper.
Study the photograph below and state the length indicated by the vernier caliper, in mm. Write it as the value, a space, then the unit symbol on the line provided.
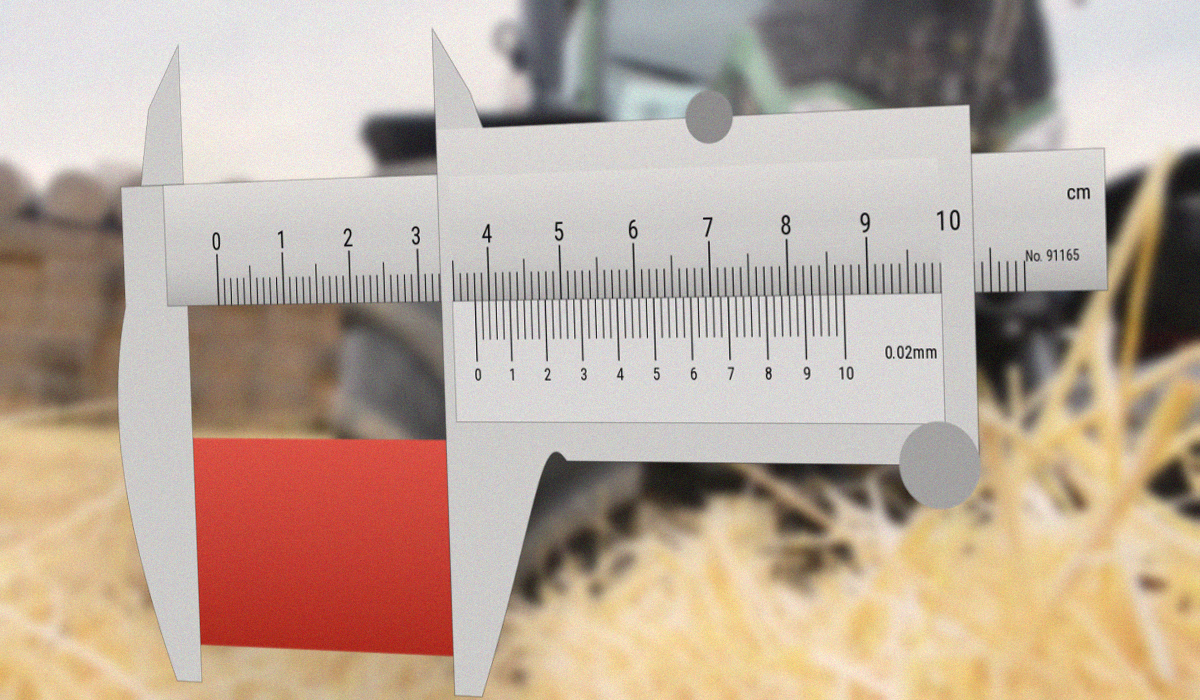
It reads 38.0 mm
